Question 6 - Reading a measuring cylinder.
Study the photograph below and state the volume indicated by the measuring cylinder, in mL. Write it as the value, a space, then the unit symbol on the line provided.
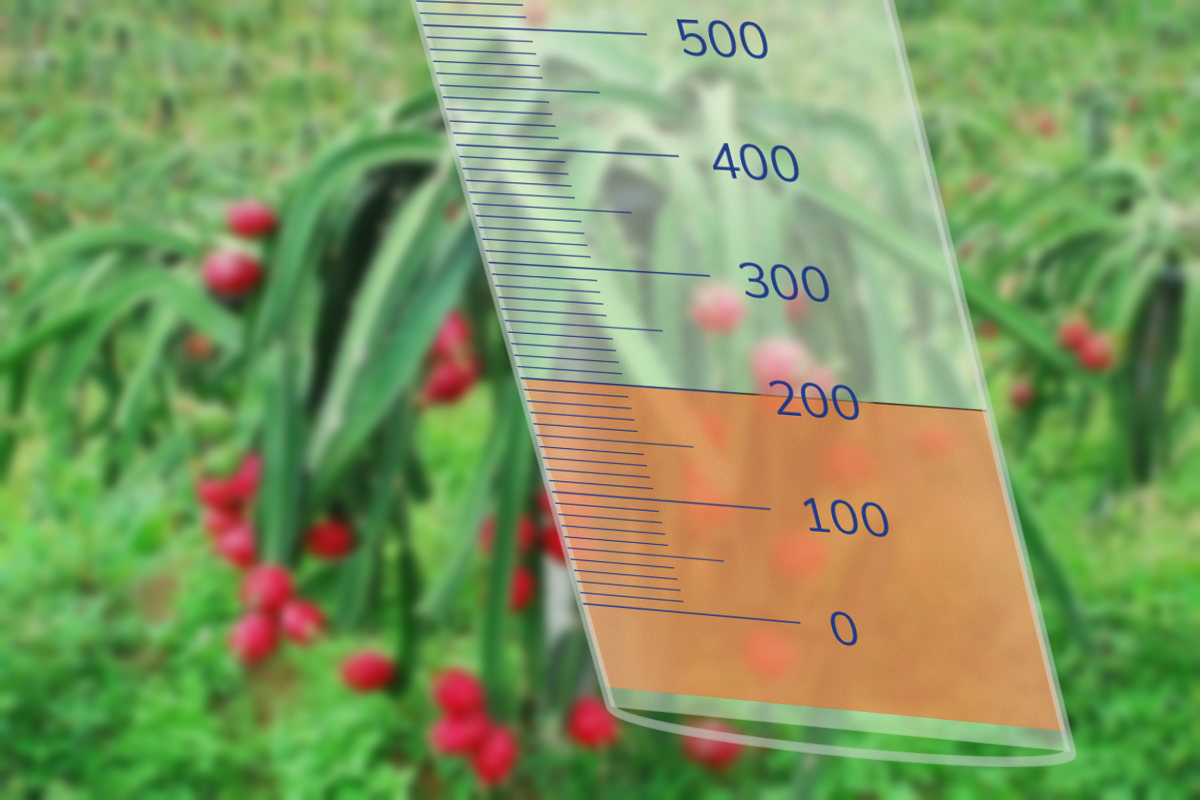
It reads 200 mL
